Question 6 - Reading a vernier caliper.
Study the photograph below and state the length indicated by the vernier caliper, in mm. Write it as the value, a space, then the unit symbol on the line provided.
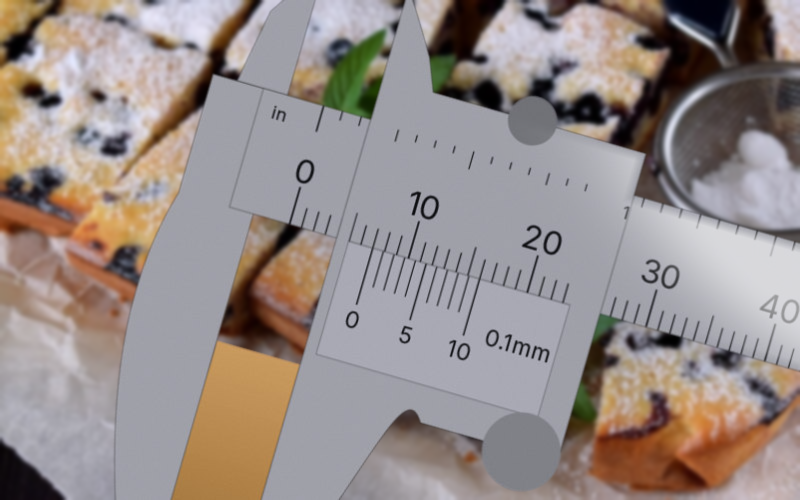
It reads 7.0 mm
